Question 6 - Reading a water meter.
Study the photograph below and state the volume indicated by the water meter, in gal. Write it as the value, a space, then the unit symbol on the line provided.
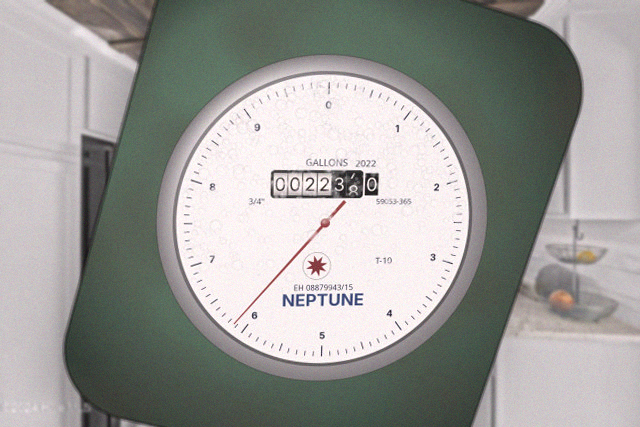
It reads 22376.1 gal
